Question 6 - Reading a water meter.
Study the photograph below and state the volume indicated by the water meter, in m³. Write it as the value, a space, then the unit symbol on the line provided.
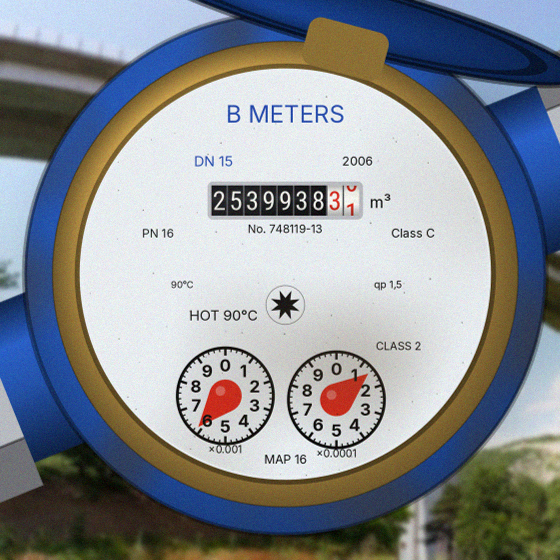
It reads 2539938.3061 m³
